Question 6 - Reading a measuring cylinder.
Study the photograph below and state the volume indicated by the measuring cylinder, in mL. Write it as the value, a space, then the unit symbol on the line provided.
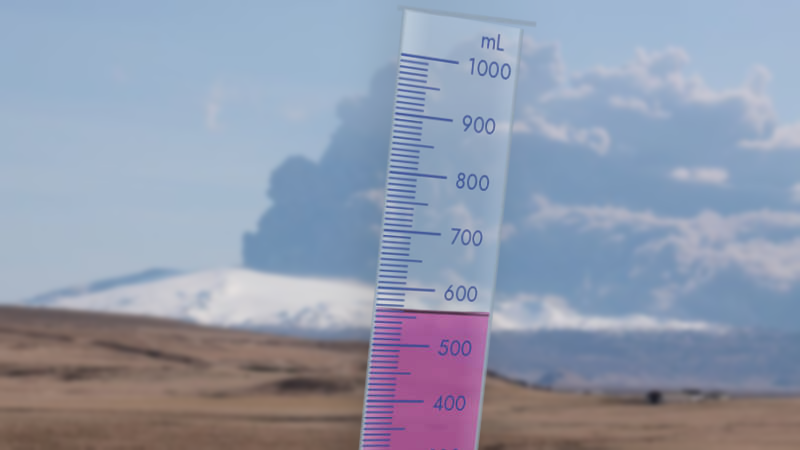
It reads 560 mL
